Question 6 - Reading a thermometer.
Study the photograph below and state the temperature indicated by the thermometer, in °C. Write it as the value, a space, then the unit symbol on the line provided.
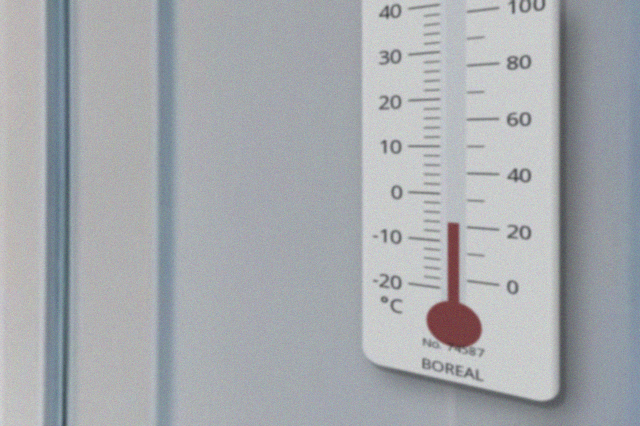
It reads -6 °C
